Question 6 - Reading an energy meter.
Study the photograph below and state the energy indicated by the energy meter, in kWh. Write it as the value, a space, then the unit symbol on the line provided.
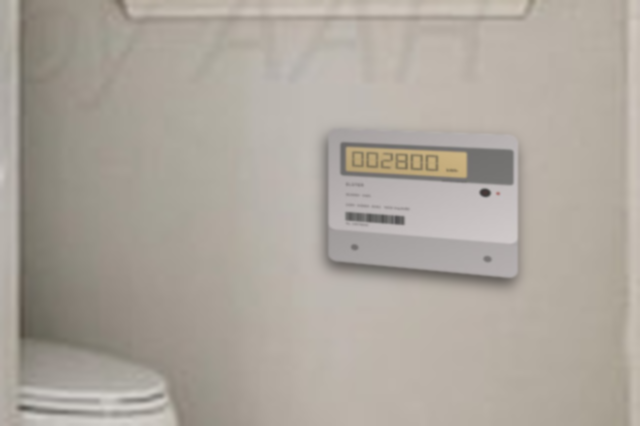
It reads 2800 kWh
